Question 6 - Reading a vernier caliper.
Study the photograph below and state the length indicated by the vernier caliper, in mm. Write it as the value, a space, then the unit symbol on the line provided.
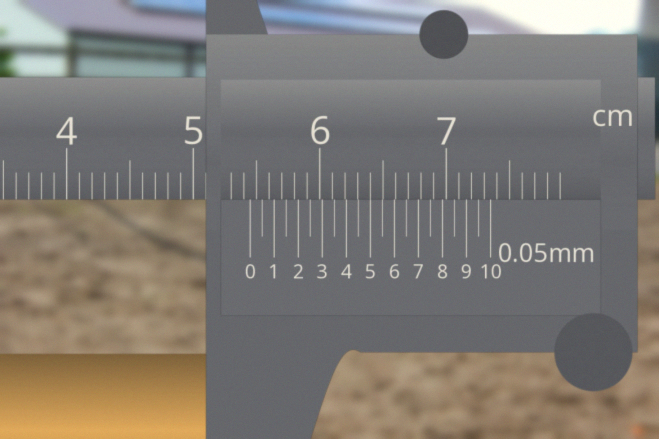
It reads 54.5 mm
